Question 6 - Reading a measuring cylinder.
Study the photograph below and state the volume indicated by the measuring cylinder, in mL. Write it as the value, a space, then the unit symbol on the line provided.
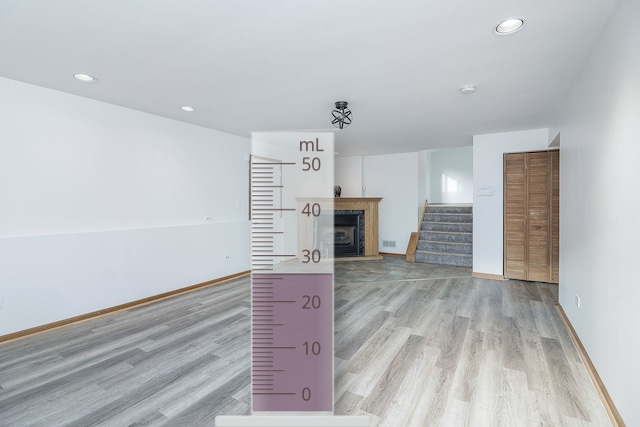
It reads 26 mL
